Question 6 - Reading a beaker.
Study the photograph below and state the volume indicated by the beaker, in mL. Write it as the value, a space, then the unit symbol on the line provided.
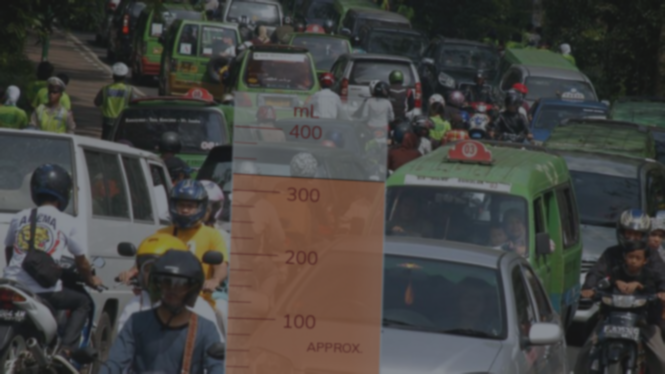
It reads 325 mL
